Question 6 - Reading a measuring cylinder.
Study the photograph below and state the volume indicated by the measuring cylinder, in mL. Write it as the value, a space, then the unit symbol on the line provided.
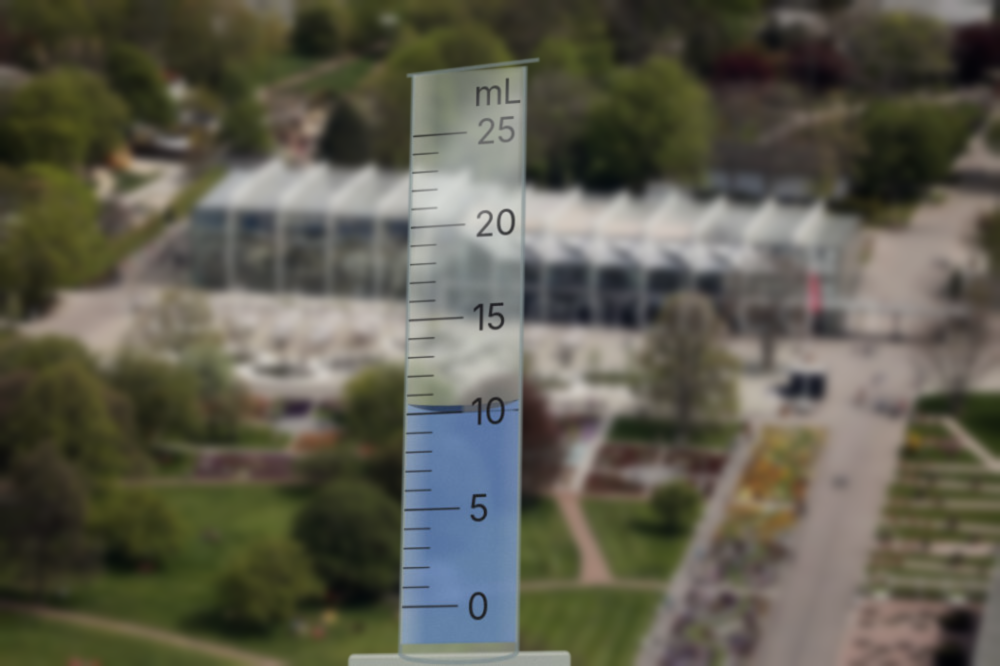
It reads 10 mL
